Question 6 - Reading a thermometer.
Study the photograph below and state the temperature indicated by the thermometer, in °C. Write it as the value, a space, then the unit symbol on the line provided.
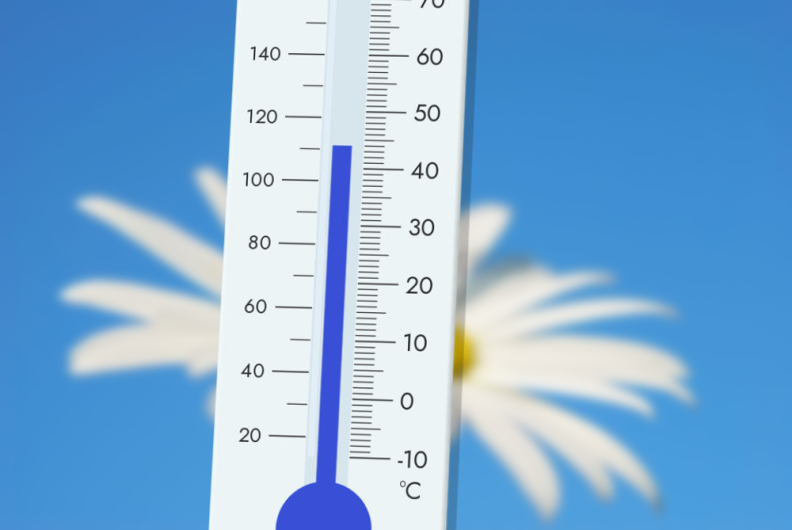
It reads 44 °C
